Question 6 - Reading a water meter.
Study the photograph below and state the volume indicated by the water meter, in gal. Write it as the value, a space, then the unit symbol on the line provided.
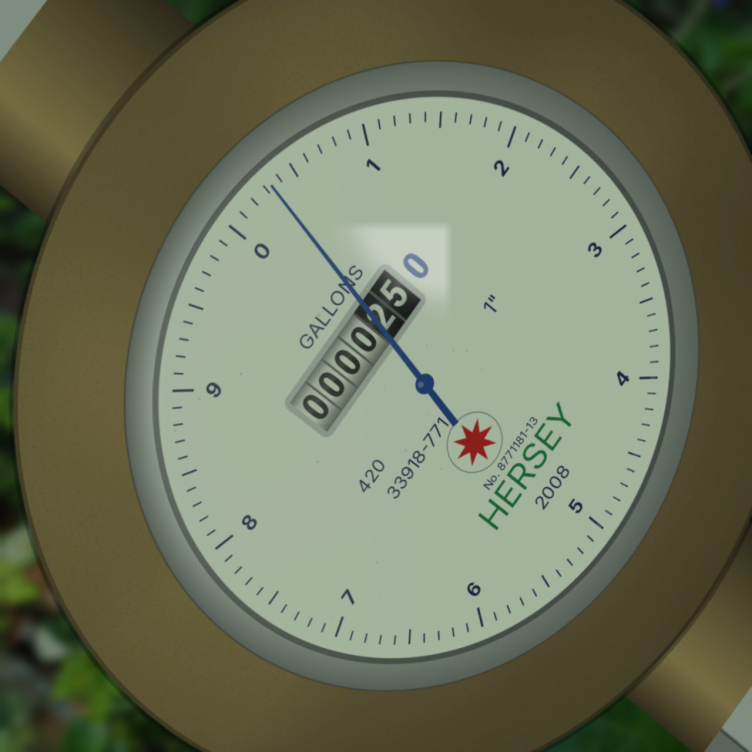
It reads 250.3 gal
